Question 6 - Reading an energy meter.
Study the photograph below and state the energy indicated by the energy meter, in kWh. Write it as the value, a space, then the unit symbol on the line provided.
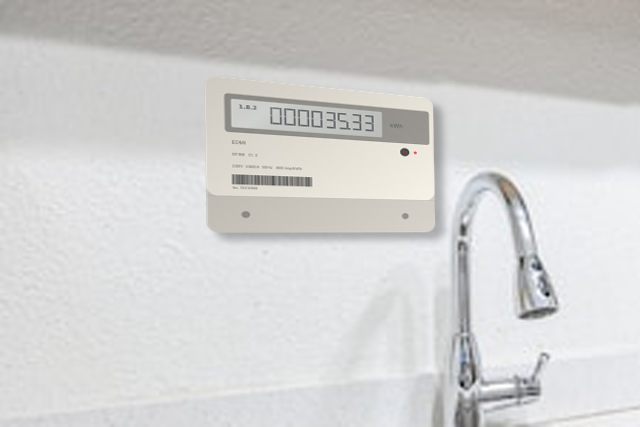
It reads 35.33 kWh
